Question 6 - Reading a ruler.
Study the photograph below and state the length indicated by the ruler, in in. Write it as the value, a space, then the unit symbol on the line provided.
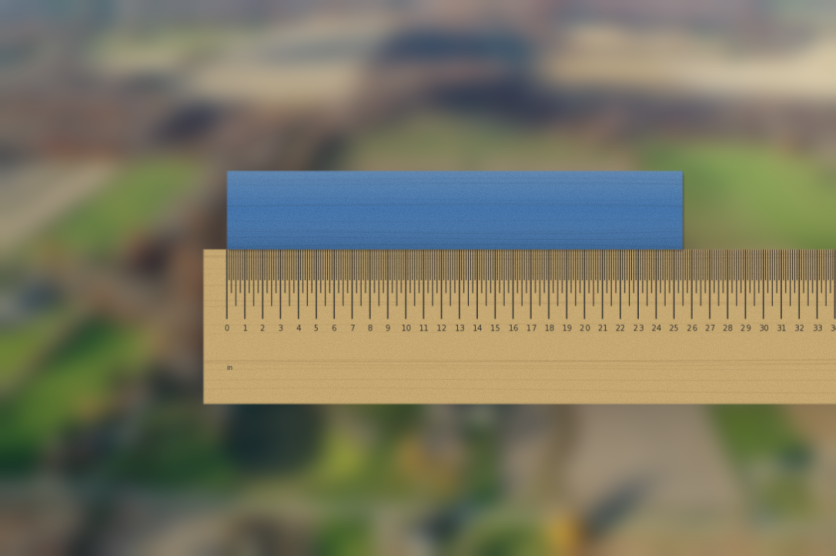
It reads 25.5 in
